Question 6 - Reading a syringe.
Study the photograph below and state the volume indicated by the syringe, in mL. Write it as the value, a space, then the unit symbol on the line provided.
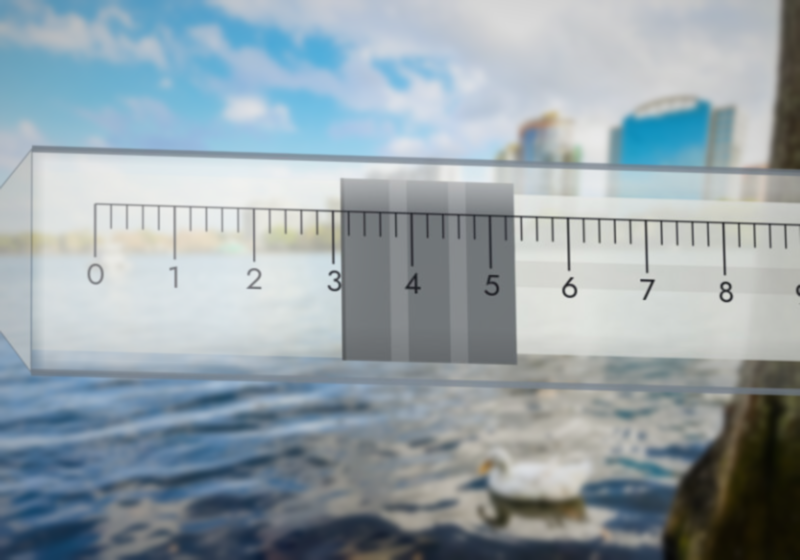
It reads 3.1 mL
